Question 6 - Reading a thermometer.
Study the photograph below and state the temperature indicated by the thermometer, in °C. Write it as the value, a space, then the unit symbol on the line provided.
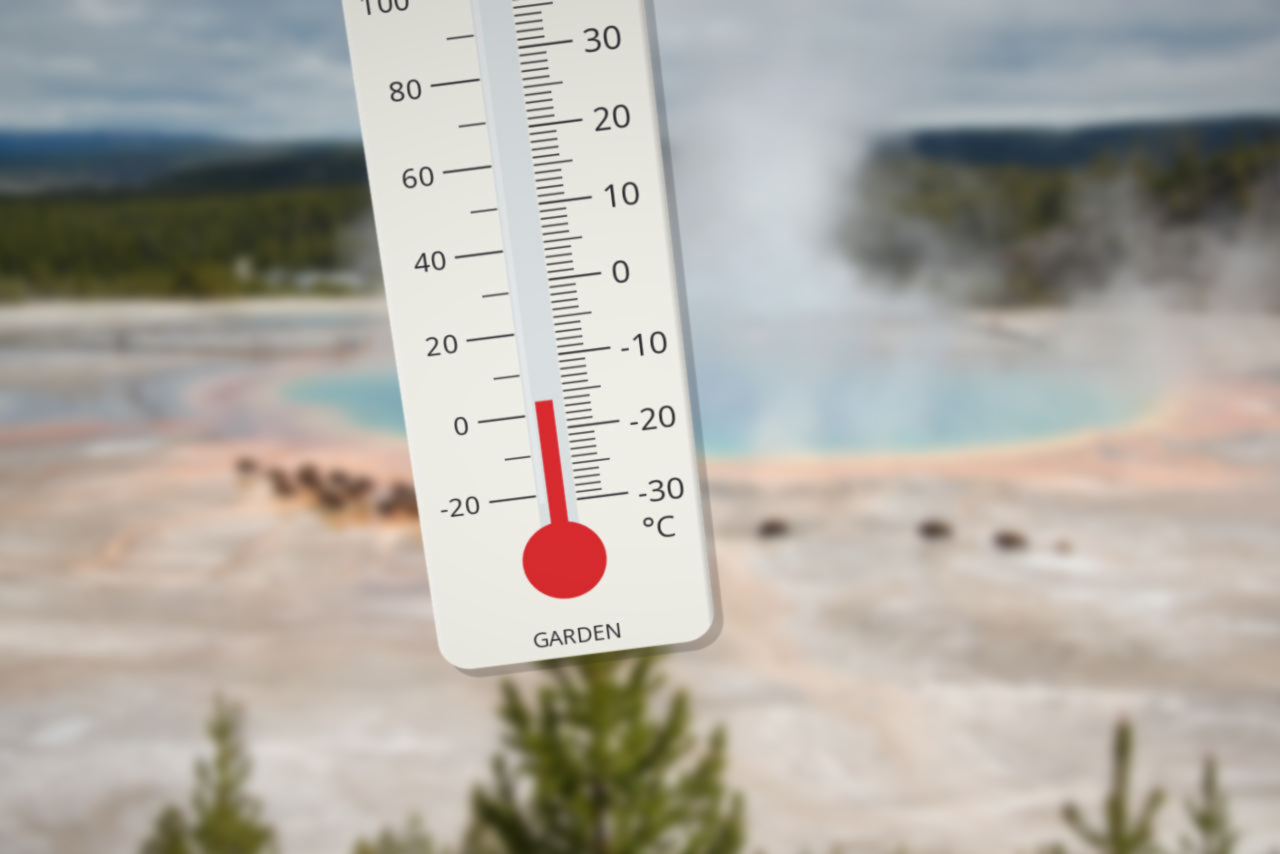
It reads -16 °C
